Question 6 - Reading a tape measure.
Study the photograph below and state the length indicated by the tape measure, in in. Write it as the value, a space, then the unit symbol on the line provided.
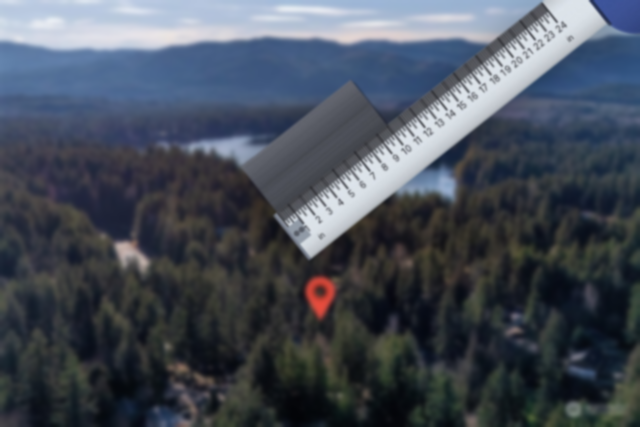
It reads 10 in
